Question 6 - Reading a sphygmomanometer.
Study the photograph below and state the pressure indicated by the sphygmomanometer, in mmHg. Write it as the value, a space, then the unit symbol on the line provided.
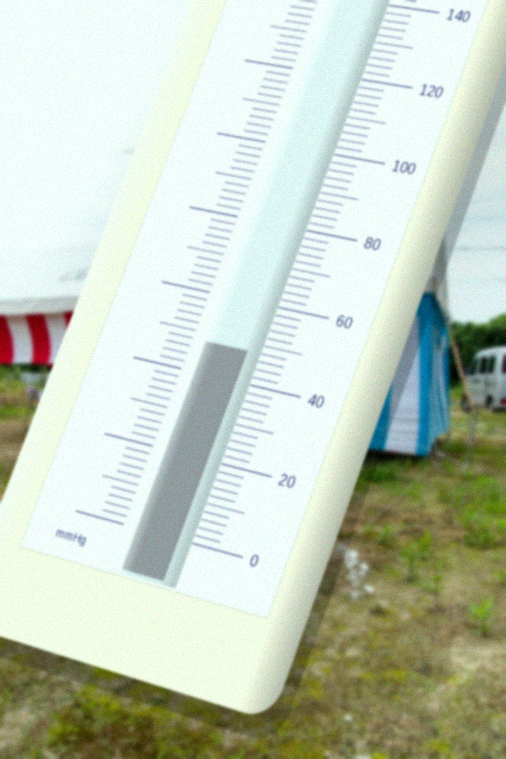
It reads 48 mmHg
